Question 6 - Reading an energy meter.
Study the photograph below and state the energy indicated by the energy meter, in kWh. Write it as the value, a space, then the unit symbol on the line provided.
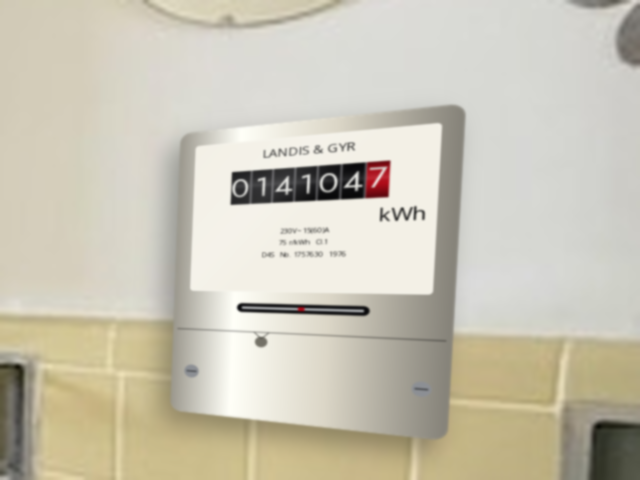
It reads 14104.7 kWh
